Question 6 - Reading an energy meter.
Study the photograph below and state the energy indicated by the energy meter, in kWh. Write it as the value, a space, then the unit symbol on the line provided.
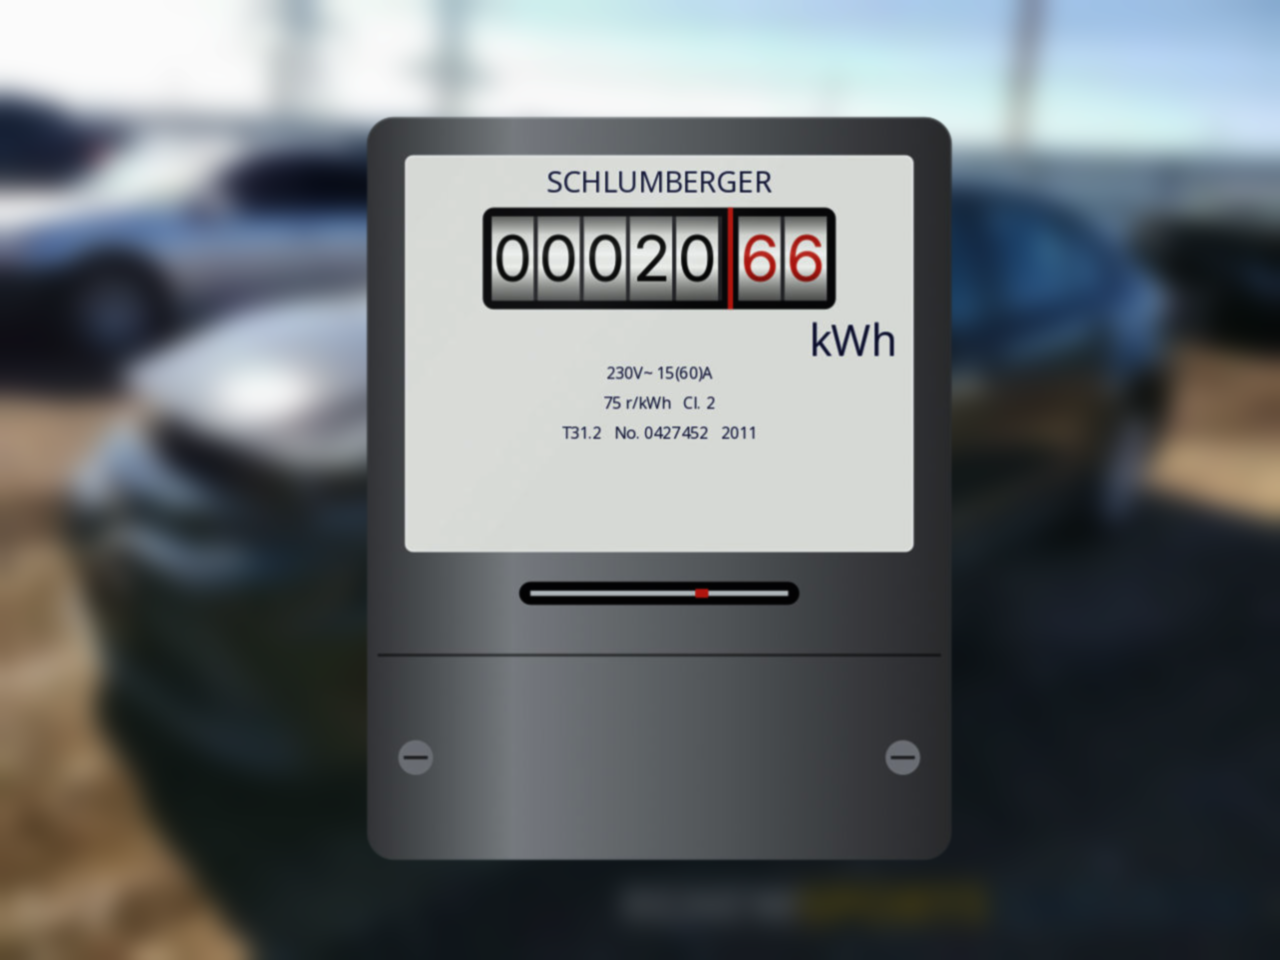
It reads 20.66 kWh
